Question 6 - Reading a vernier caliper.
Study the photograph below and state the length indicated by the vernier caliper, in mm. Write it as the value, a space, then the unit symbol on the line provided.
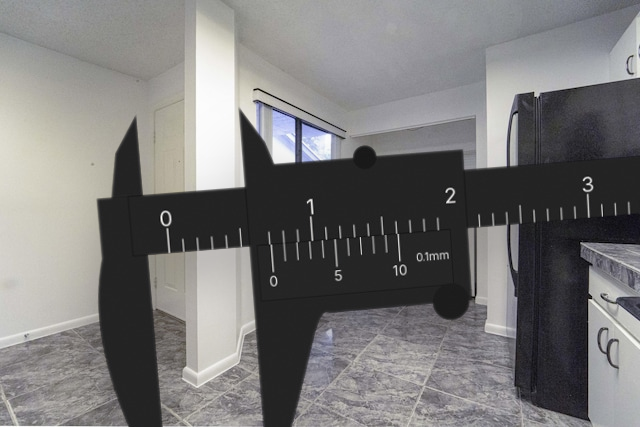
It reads 7.1 mm
